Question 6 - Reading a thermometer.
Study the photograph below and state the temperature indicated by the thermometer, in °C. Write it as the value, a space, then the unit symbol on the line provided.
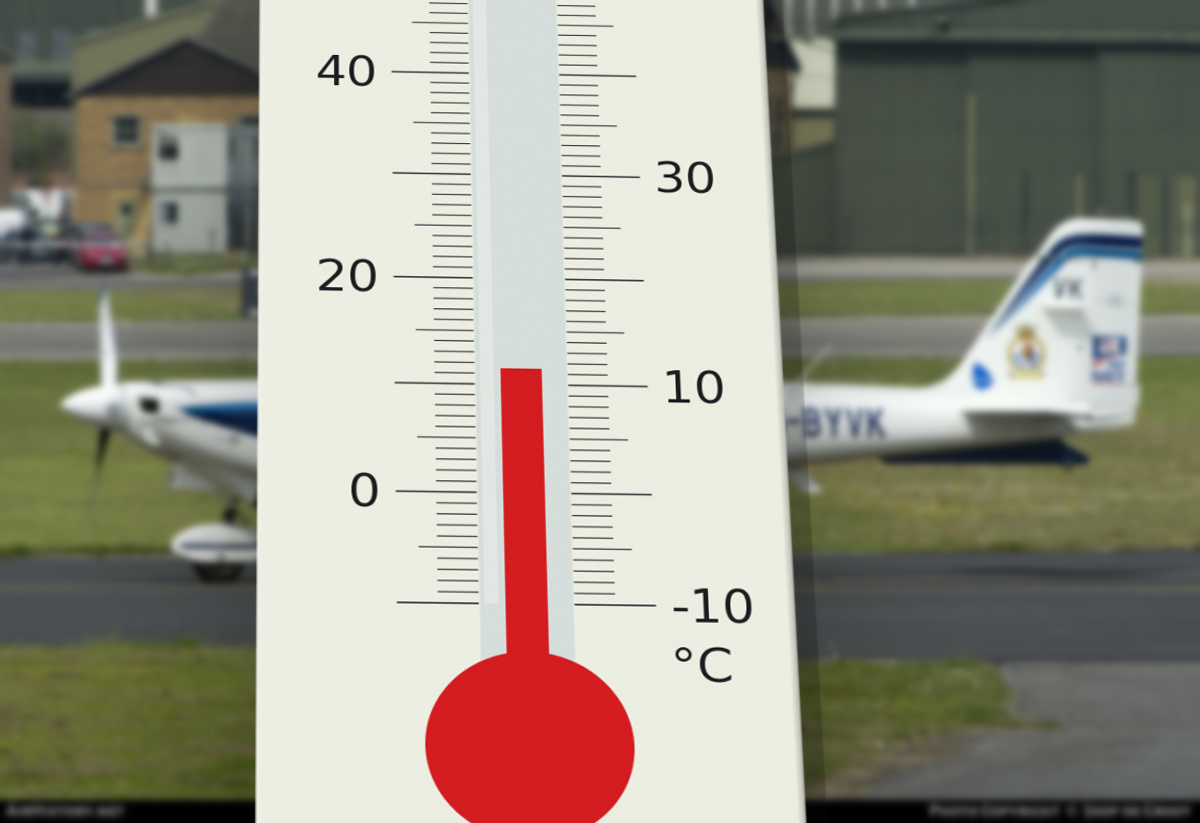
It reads 11.5 °C
